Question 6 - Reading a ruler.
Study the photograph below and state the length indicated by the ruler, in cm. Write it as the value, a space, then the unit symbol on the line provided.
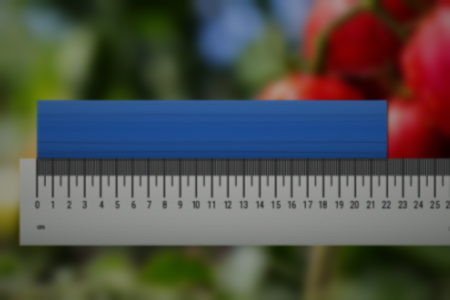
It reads 22 cm
